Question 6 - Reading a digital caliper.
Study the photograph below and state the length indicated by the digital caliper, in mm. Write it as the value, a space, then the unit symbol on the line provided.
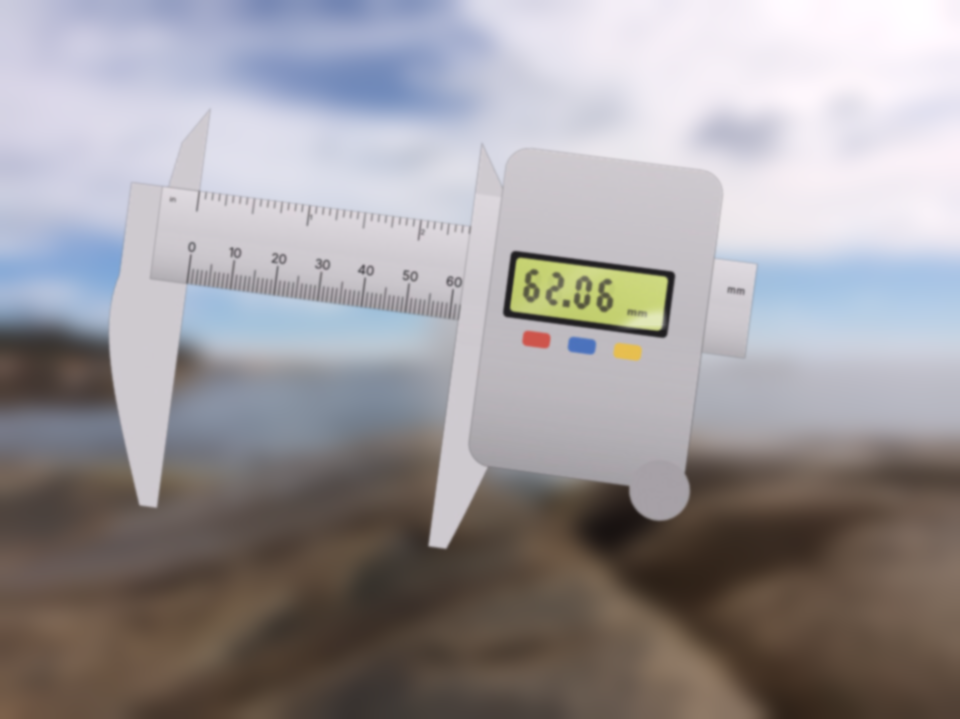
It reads 62.06 mm
